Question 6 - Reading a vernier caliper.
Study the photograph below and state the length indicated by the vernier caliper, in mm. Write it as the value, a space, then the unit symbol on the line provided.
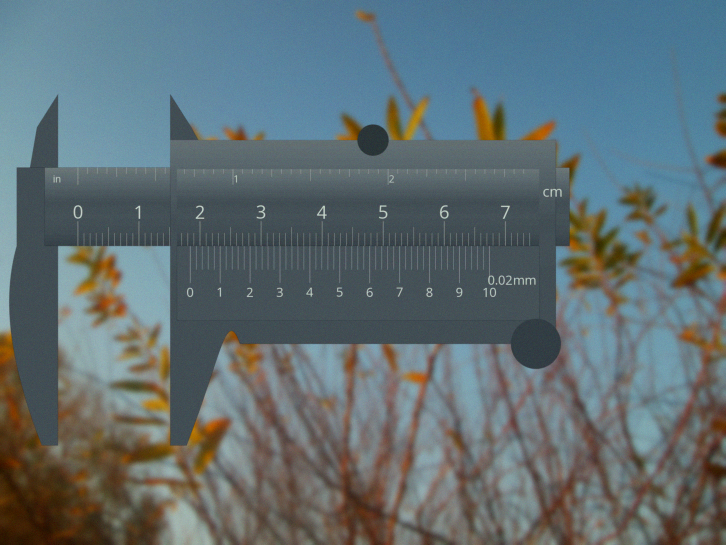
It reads 18.4 mm
